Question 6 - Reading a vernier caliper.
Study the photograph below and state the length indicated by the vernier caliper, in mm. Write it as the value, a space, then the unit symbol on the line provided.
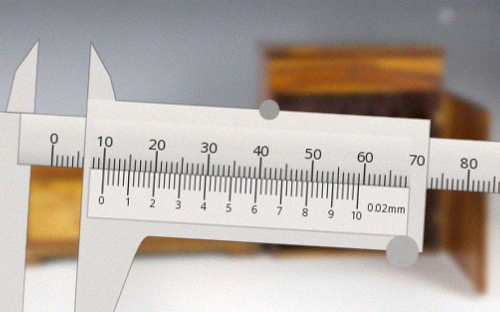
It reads 10.0 mm
